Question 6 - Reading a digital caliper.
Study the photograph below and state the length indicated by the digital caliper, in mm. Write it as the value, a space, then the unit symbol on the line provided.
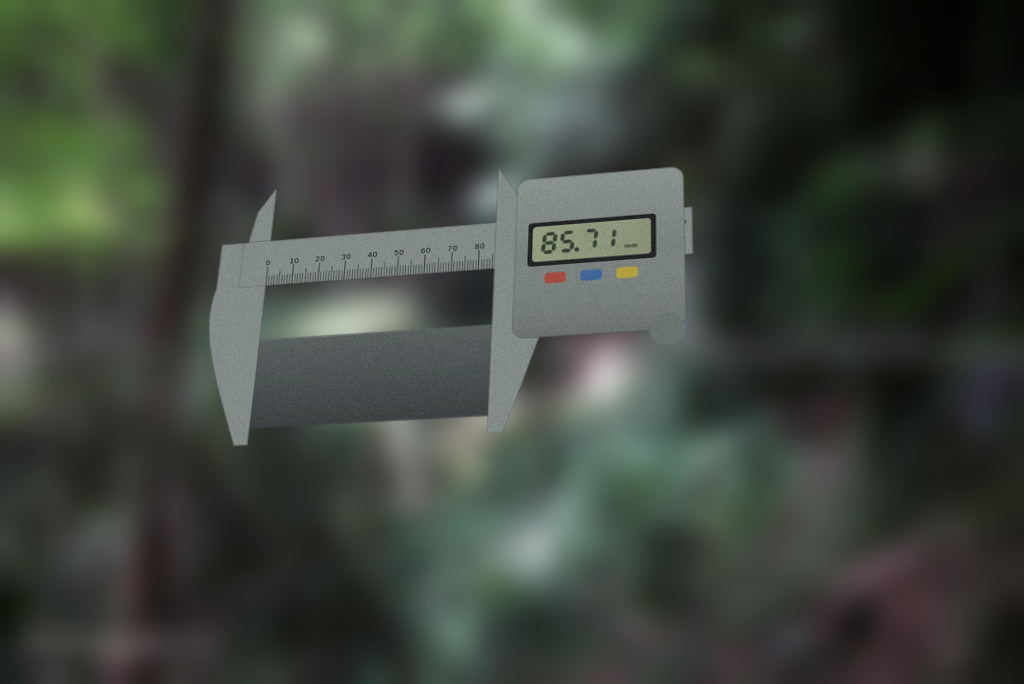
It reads 85.71 mm
